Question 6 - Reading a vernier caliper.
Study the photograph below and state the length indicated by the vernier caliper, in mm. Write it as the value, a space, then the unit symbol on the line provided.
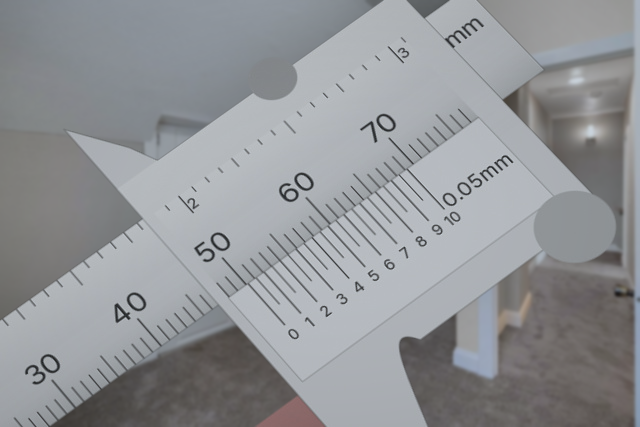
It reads 50.2 mm
